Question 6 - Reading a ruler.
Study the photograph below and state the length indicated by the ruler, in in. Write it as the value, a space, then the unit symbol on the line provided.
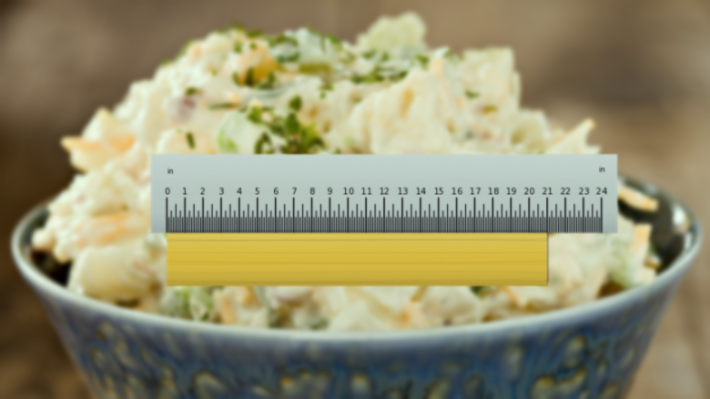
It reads 21 in
